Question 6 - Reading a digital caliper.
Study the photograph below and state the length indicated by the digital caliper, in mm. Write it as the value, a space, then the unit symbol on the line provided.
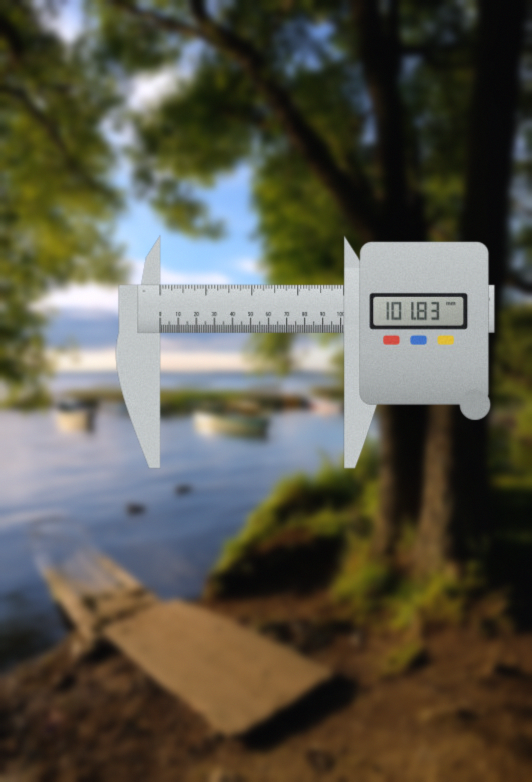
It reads 101.83 mm
